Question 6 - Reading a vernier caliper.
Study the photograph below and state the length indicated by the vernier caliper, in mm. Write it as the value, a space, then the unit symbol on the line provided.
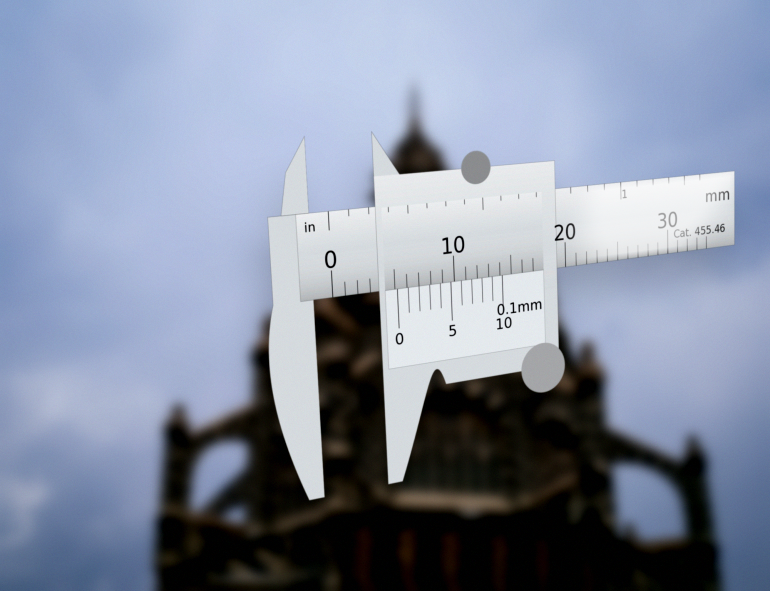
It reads 5.2 mm
